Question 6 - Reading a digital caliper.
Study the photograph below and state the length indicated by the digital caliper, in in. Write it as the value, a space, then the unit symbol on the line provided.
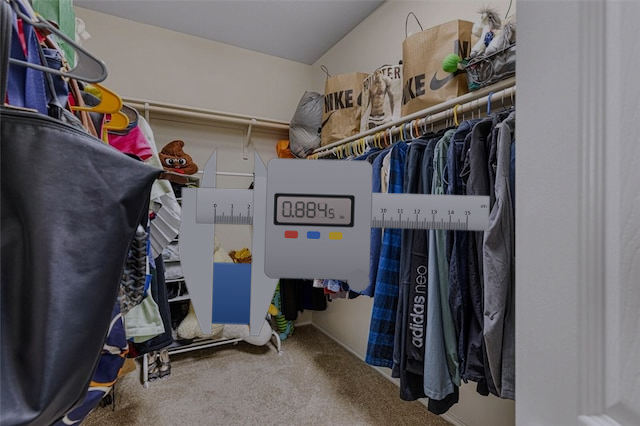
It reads 0.8845 in
